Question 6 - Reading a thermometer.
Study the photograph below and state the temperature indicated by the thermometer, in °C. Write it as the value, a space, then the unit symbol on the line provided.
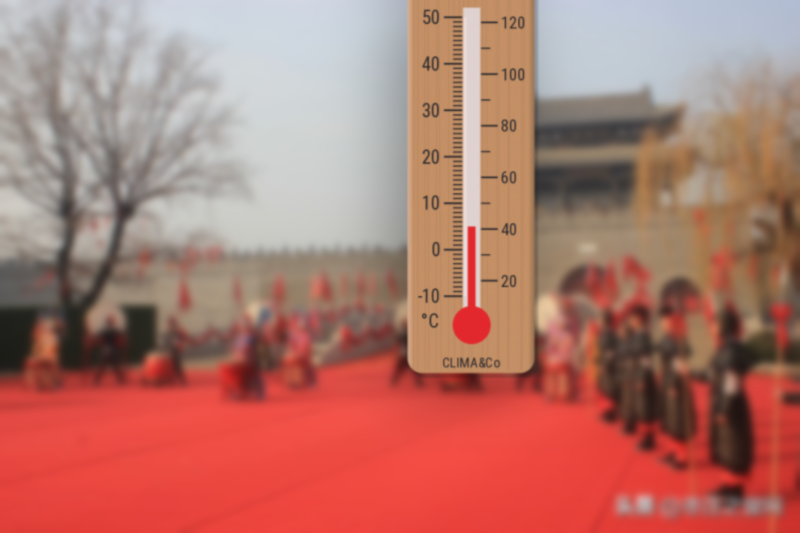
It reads 5 °C
